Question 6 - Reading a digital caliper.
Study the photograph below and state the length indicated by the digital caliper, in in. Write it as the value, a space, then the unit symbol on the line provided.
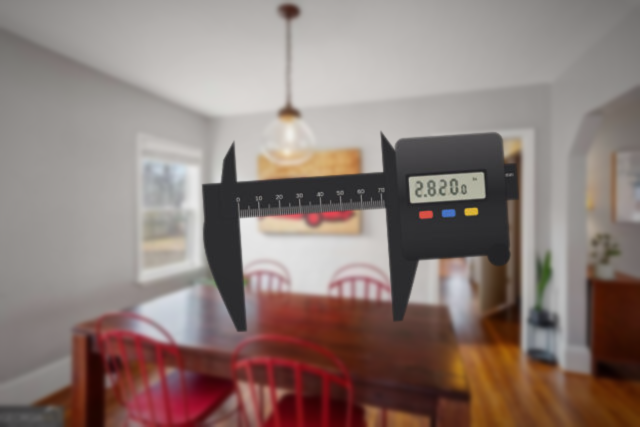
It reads 2.8200 in
